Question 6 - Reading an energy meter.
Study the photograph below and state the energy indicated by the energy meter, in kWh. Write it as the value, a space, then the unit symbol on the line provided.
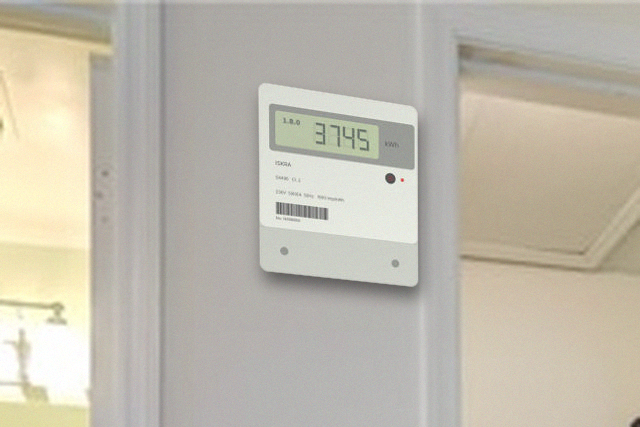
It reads 3745 kWh
